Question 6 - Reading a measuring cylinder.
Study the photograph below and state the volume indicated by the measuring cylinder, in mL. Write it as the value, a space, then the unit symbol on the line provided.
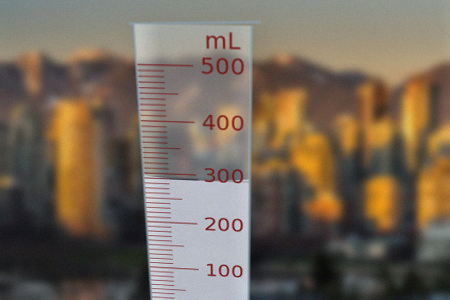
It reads 290 mL
